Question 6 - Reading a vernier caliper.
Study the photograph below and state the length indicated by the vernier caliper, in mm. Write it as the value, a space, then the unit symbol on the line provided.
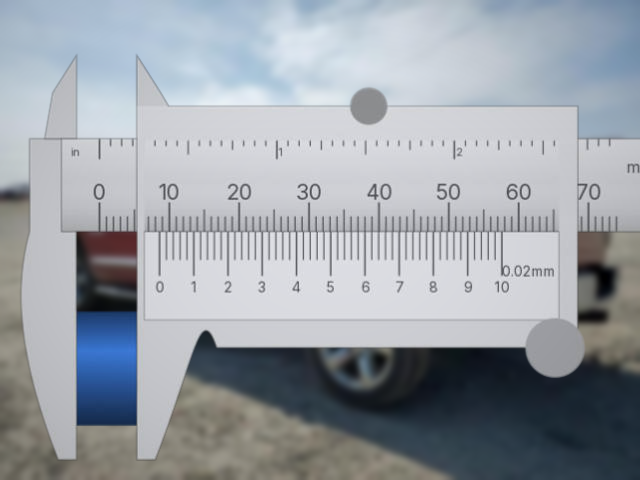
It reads 8.6 mm
